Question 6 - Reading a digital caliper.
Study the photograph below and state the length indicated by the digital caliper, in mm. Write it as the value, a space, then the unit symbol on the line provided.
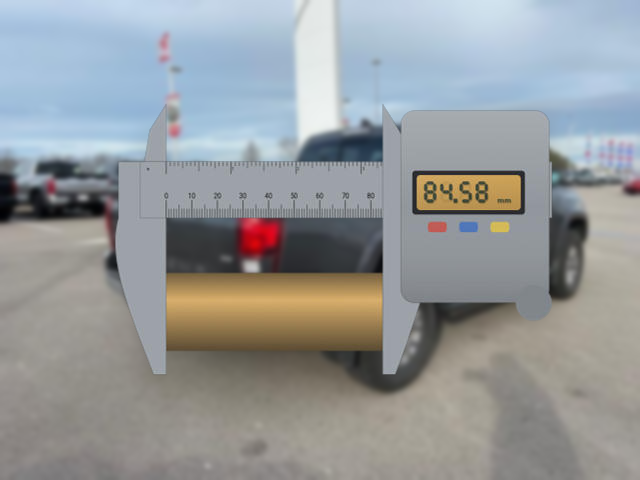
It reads 84.58 mm
